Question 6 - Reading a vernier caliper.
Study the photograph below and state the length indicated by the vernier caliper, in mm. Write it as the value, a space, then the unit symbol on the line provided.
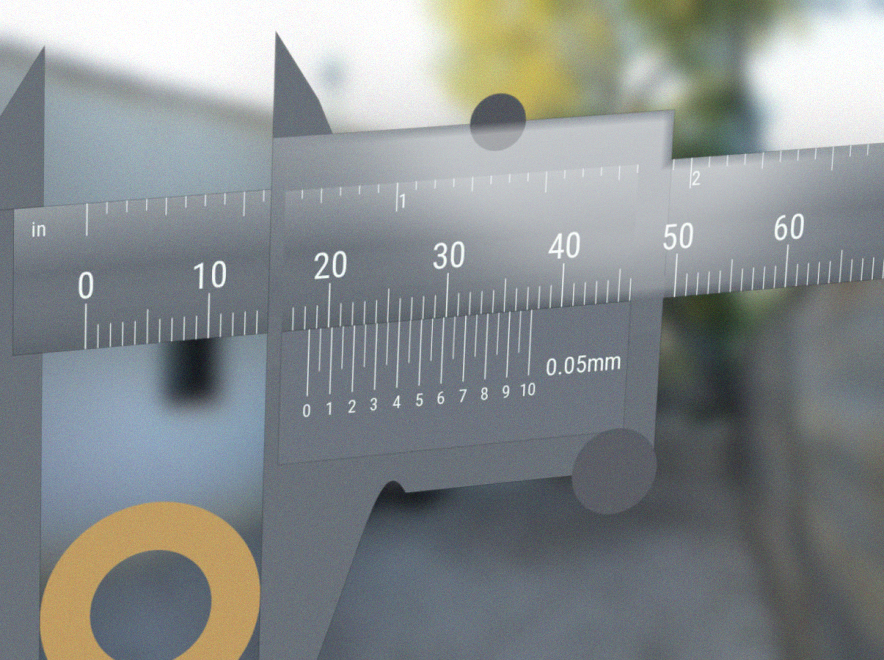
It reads 18.4 mm
